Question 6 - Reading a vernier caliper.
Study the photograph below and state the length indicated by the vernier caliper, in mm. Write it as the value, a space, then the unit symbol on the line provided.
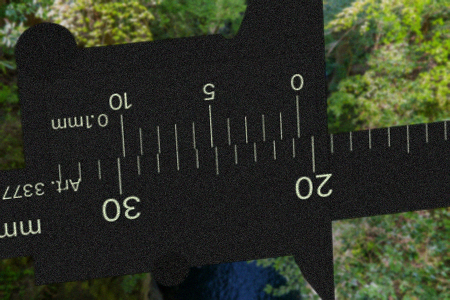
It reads 20.7 mm
